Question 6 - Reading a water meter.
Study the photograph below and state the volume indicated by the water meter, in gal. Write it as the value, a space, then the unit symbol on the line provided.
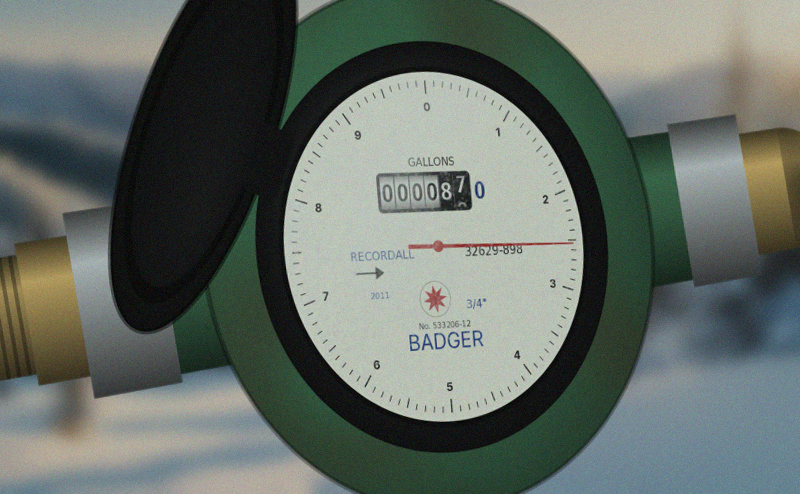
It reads 872.5 gal
